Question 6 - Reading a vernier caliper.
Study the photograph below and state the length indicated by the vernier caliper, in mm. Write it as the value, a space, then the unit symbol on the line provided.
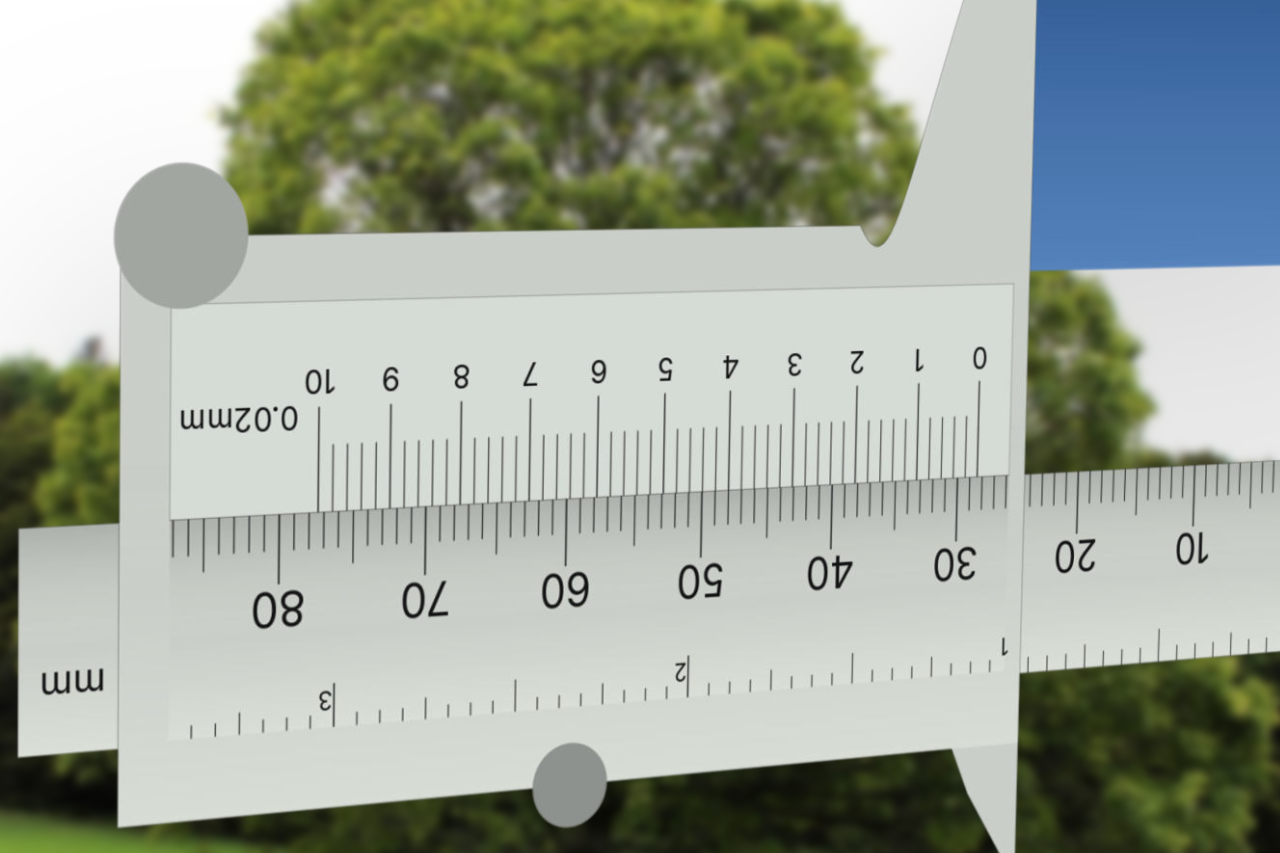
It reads 28.4 mm
